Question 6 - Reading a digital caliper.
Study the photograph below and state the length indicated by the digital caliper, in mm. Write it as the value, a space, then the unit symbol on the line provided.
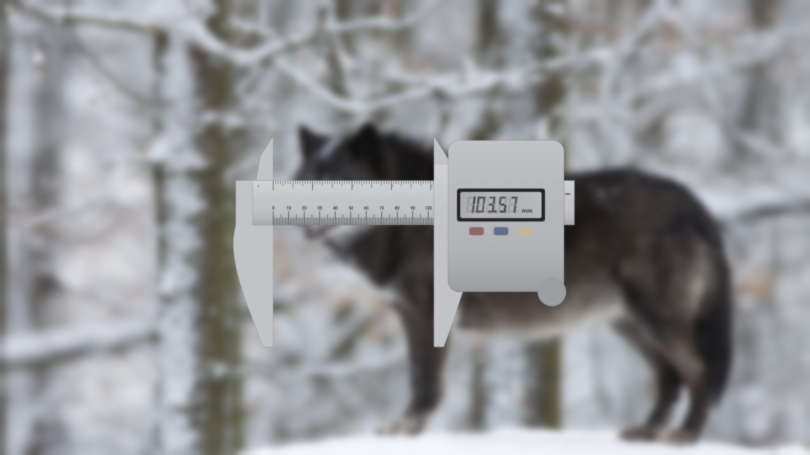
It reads 103.57 mm
